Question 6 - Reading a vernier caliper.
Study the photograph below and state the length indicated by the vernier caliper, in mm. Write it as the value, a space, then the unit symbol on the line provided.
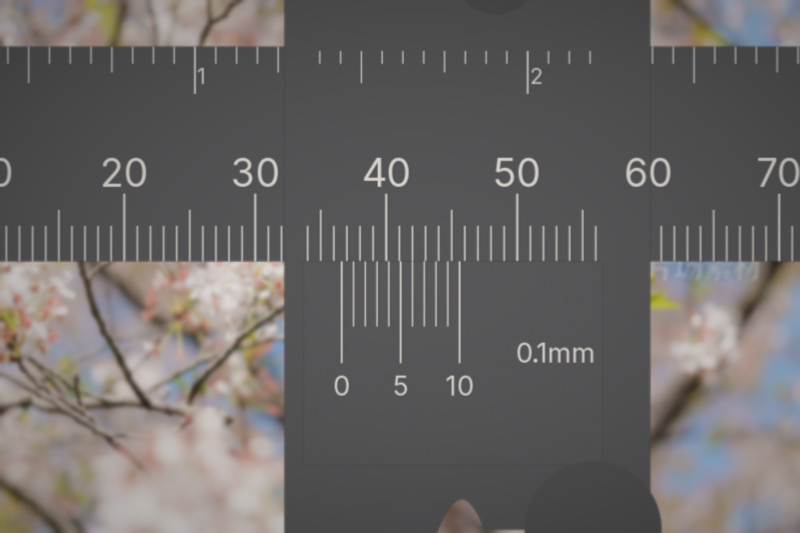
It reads 36.6 mm
